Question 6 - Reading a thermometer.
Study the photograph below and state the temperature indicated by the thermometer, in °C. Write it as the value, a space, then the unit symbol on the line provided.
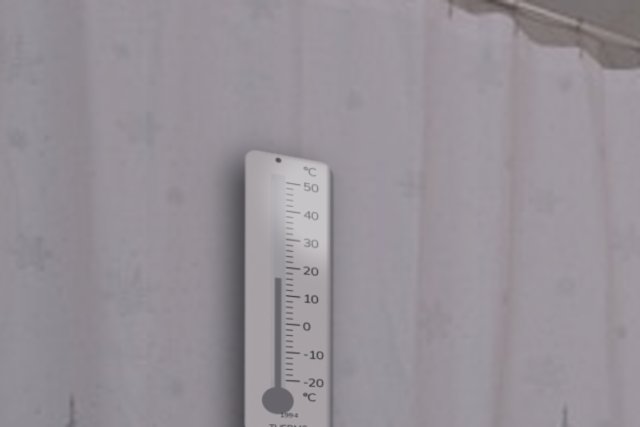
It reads 16 °C
